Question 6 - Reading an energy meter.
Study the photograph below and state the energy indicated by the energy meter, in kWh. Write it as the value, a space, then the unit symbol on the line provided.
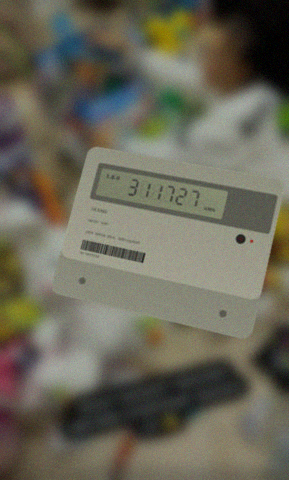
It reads 311727 kWh
